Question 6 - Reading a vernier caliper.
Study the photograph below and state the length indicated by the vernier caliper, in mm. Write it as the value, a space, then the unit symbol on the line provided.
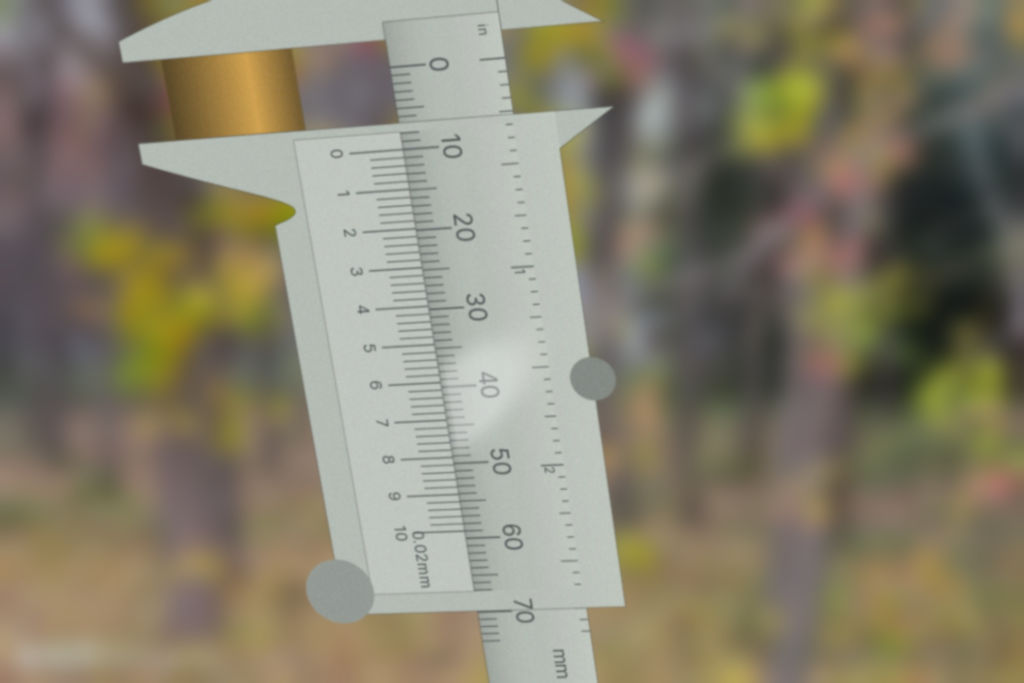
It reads 10.0 mm
